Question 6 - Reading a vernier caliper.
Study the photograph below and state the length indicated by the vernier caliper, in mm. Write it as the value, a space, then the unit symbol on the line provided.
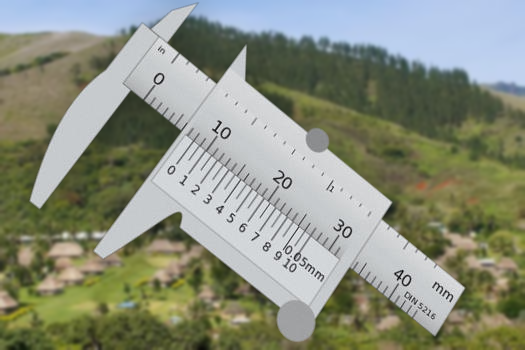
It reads 8.0 mm
